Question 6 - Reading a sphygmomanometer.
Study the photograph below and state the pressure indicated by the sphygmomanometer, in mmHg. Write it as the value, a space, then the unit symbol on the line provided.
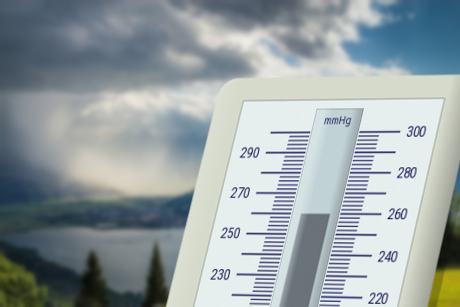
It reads 260 mmHg
